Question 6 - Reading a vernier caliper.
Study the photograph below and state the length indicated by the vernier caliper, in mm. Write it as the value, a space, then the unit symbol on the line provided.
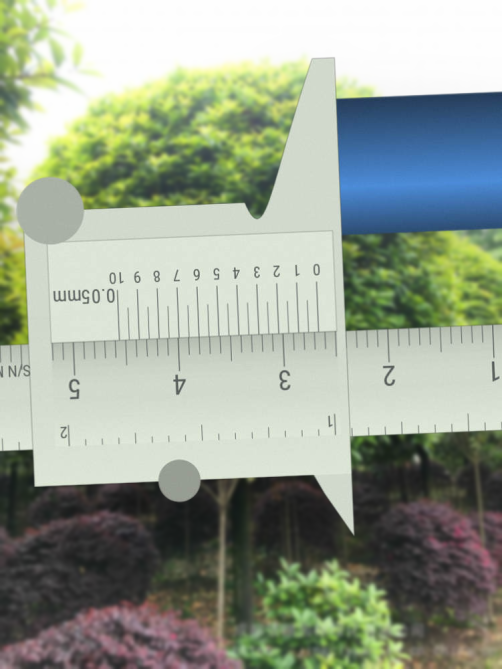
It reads 26.6 mm
